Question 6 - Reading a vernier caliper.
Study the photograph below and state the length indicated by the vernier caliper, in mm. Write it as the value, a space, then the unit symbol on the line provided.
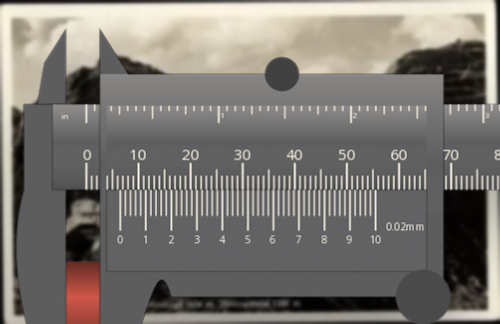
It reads 6.5 mm
